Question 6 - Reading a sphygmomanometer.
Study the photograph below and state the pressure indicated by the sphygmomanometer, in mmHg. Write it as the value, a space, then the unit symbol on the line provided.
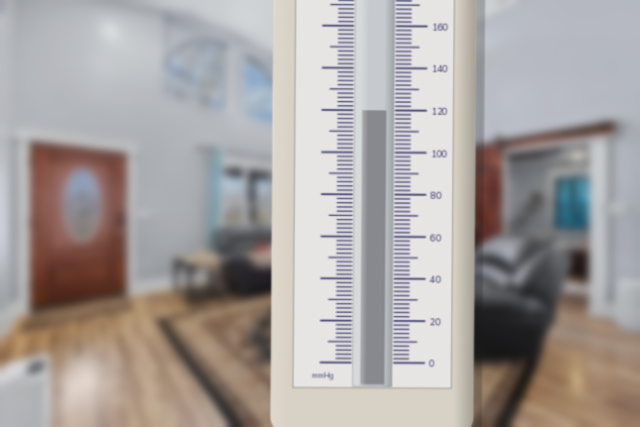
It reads 120 mmHg
